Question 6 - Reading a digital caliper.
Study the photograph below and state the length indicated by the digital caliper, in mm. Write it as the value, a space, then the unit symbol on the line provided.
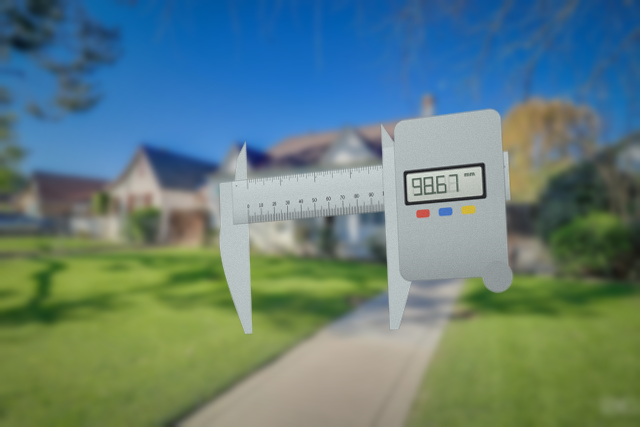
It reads 98.67 mm
